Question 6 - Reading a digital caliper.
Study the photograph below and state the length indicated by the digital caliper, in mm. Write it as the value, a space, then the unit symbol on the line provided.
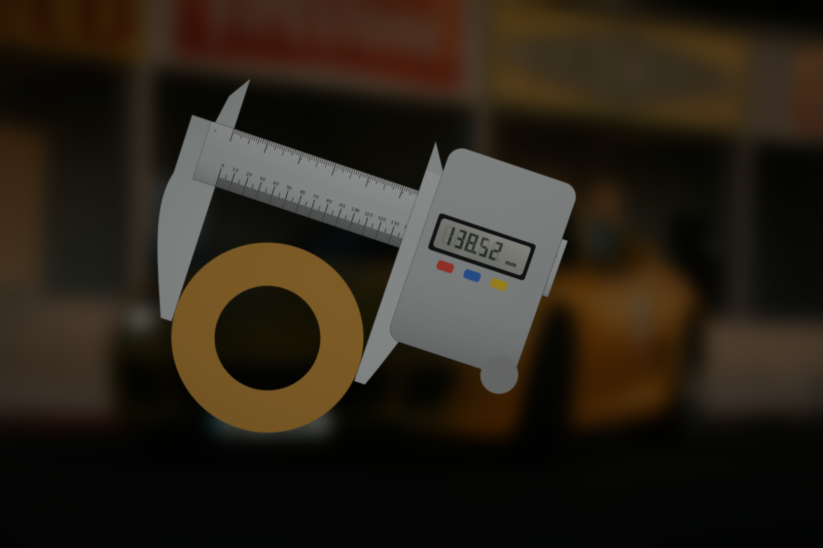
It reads 138.52 mm
